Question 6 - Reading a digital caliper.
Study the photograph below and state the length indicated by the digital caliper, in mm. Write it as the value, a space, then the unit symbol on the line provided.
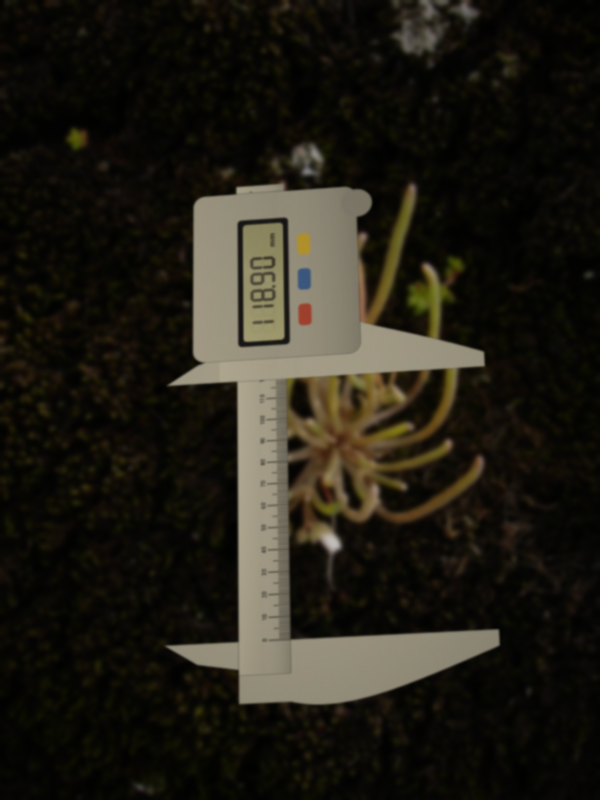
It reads 118.90 mm
